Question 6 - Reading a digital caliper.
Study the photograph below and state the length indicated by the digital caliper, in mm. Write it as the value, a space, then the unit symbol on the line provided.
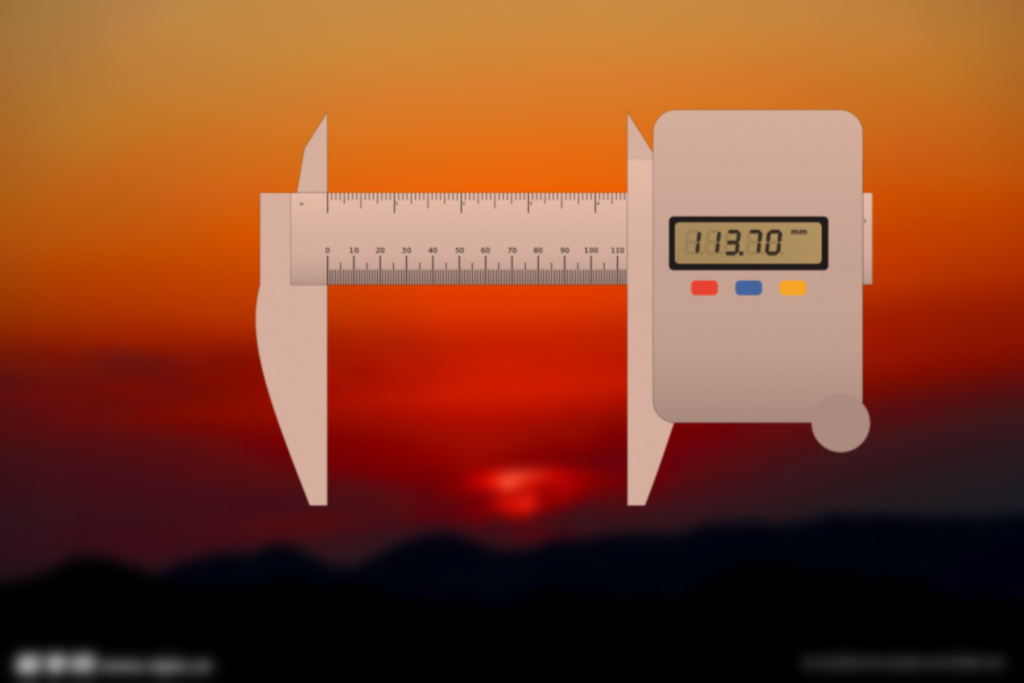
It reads 113.70 mm
